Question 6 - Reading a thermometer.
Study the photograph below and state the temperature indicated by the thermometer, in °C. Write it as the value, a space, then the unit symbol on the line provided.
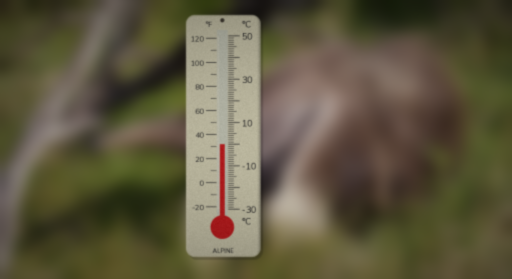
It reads 0 °C
